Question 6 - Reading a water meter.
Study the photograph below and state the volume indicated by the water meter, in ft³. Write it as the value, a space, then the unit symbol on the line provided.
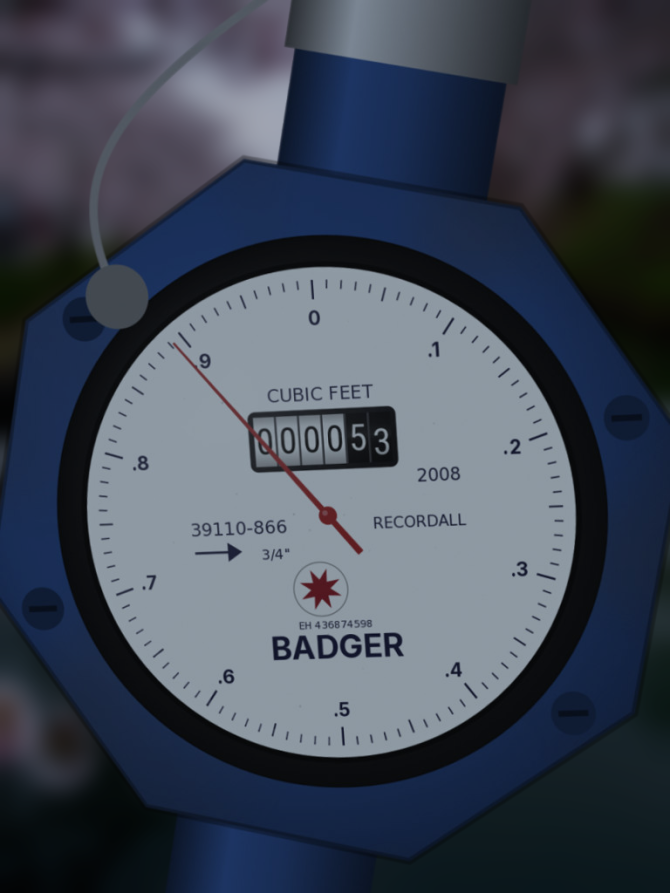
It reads 52.89 ft³
